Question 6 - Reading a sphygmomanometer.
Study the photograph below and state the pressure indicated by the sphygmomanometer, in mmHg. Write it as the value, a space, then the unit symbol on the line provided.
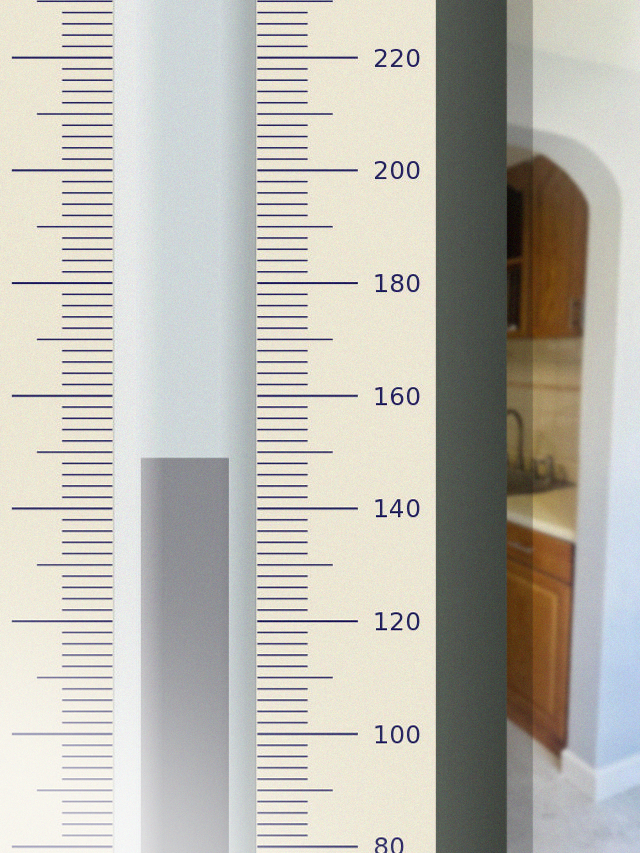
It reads 149 mmHg
